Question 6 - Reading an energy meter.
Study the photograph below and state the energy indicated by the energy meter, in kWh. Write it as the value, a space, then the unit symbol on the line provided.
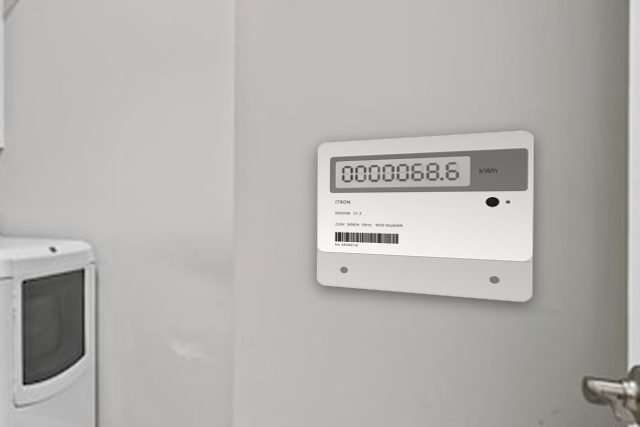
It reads 68.6 kWh
